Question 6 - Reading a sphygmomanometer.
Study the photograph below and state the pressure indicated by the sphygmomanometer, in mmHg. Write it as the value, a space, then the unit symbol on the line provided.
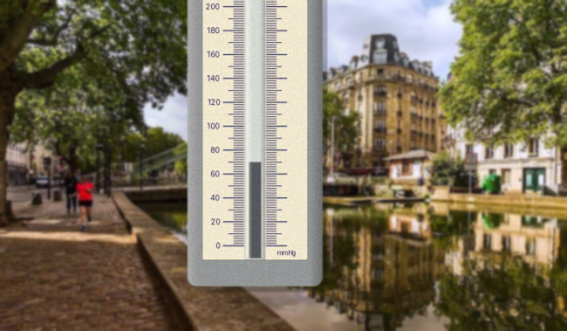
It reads 70 mmHg
